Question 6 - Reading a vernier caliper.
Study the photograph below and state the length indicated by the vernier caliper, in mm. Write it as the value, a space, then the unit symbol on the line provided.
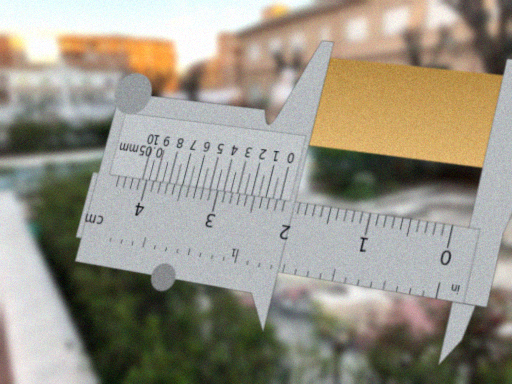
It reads 21.6 mm
